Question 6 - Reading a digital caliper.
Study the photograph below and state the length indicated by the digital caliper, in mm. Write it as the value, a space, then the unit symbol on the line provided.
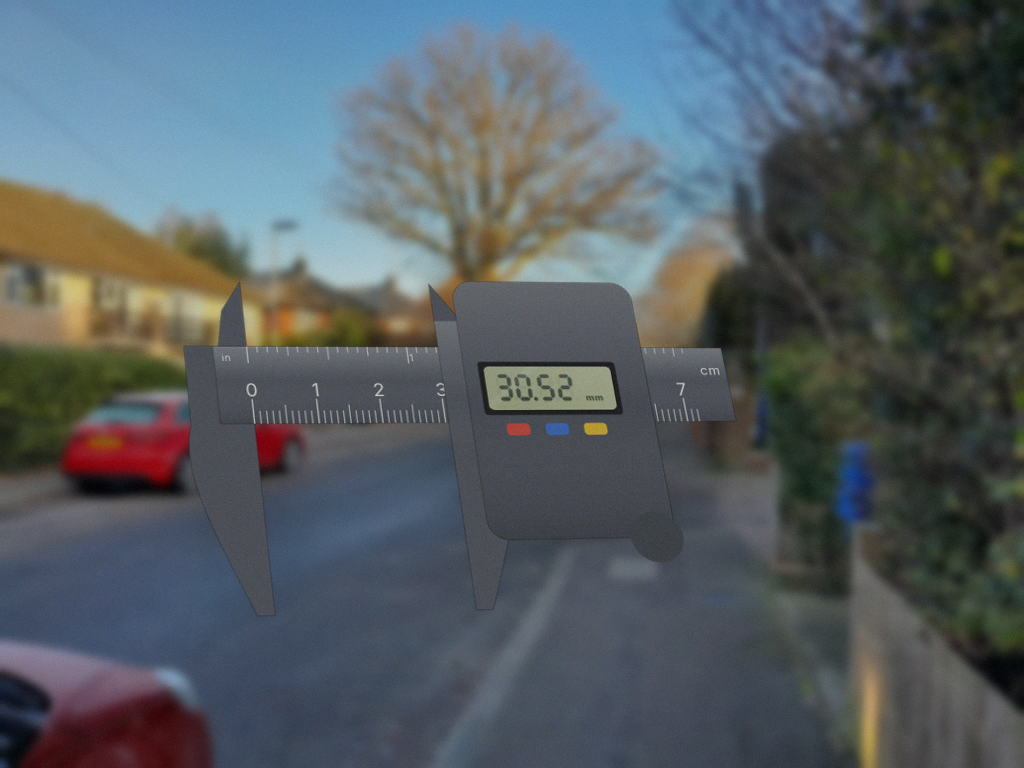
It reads 30.52 mm
